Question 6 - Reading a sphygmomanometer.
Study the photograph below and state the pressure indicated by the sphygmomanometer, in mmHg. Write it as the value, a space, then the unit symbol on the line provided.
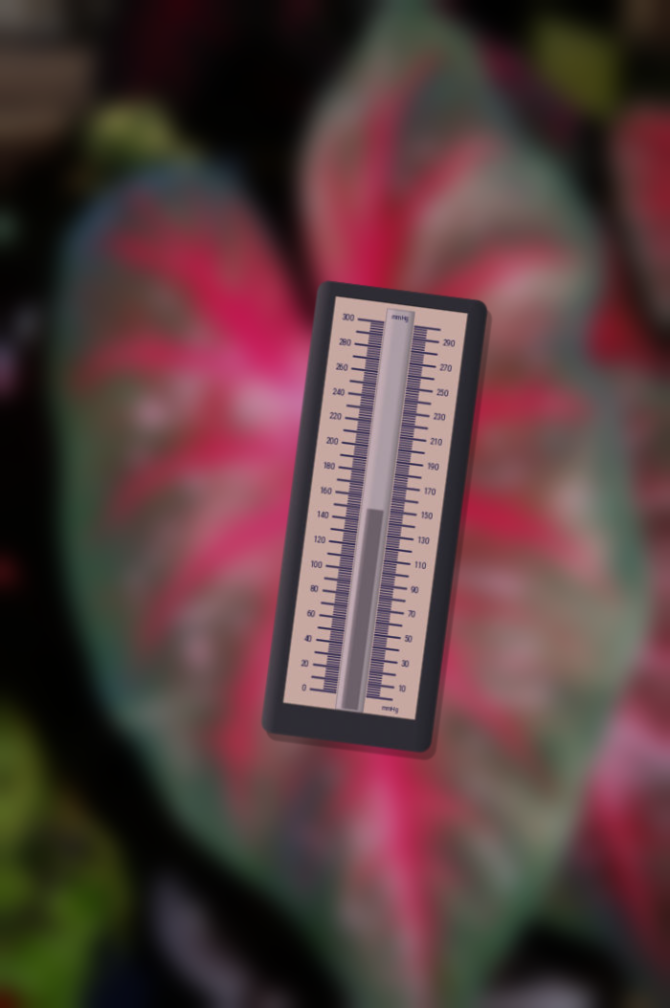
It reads 150 mmHg
